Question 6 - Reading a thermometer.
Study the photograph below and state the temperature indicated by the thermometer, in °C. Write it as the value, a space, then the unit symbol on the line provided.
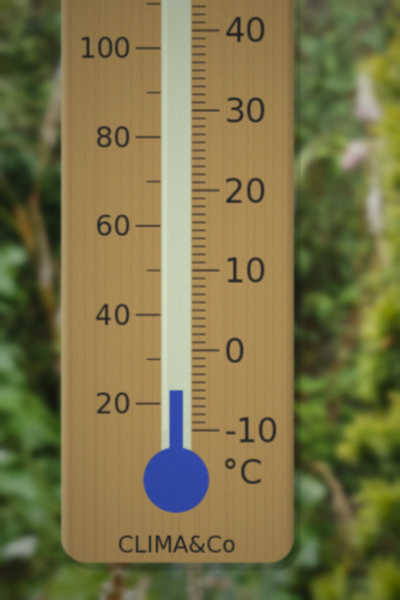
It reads -5 °C
